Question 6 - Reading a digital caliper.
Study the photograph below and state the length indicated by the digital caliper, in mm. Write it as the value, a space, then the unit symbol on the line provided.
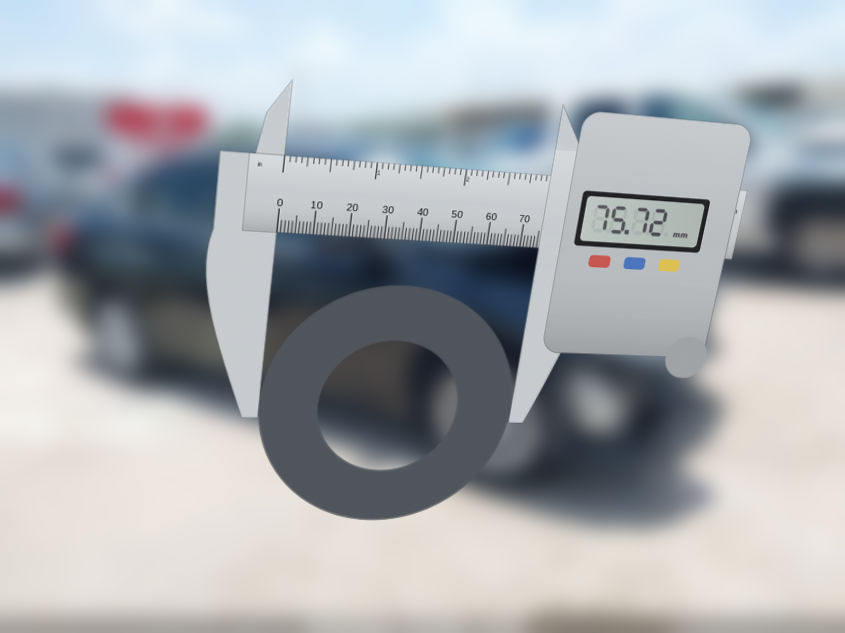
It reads 75.72 mm
